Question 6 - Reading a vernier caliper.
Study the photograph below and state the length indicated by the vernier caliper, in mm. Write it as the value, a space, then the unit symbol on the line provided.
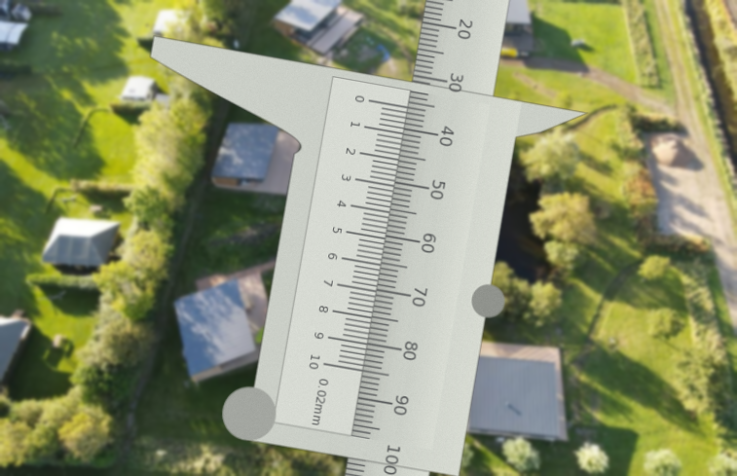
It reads 36.0 mm
